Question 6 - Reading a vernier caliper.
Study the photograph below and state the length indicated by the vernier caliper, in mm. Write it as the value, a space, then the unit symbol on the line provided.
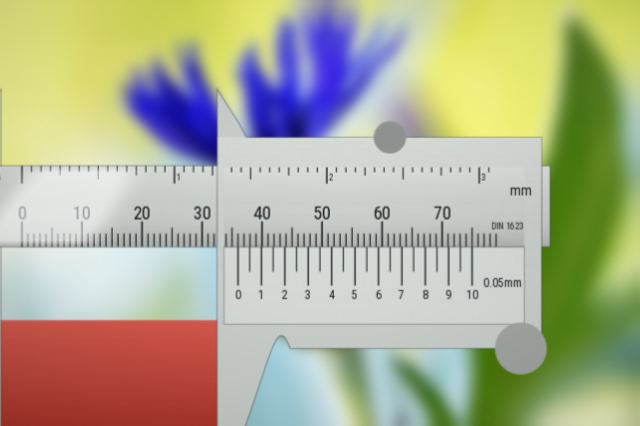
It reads 36.0 mm
